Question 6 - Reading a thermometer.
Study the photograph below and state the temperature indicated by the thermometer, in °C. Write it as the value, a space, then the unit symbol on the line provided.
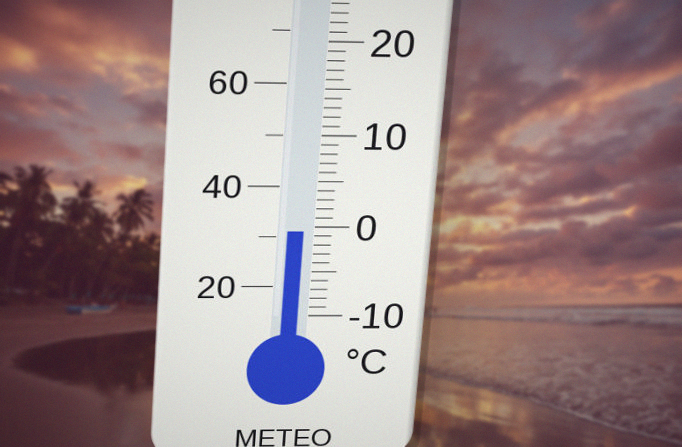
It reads -0.5 °C
